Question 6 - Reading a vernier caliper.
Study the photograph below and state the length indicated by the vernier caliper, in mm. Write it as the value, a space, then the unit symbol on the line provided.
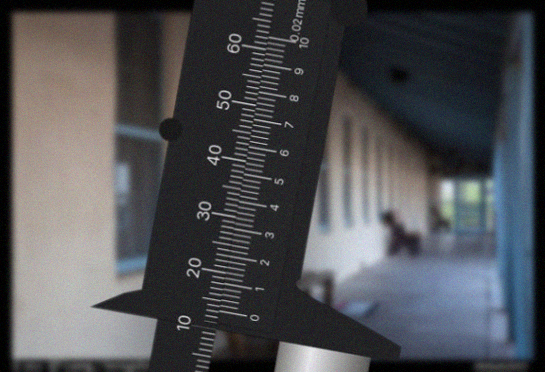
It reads 13.2 mm
